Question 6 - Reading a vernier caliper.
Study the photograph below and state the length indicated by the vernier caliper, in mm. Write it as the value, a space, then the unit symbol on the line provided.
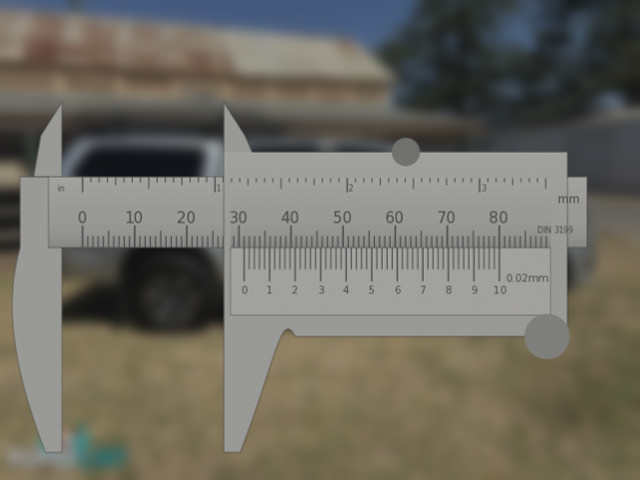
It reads 31.0 mm
